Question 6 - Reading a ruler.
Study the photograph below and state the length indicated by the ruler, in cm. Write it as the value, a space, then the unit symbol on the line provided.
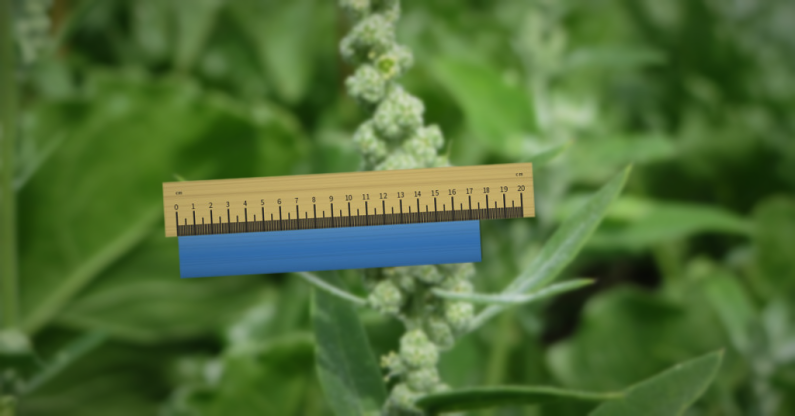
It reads 17.5 cm
